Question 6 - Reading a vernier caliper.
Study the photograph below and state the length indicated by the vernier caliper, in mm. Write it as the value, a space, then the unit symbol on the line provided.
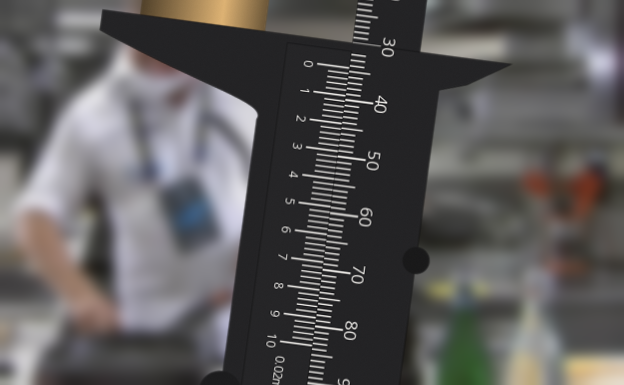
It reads 34.4 mm
